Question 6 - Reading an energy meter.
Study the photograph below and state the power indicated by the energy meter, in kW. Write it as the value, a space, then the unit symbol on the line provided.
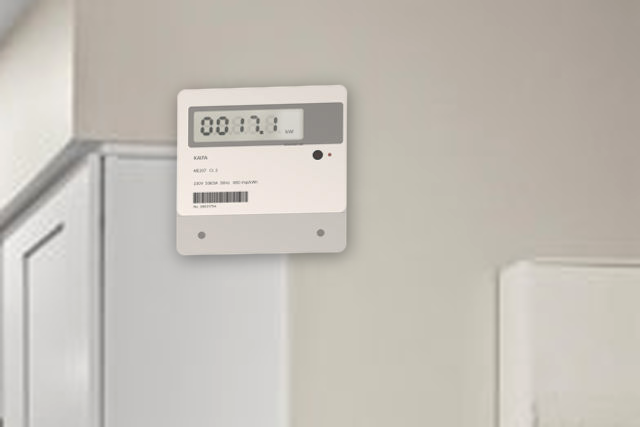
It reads 17.1 kW
